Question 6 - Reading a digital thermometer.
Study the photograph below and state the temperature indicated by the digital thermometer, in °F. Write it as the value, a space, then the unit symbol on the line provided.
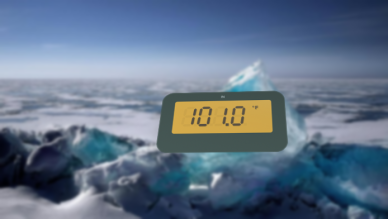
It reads 101.0 °F
